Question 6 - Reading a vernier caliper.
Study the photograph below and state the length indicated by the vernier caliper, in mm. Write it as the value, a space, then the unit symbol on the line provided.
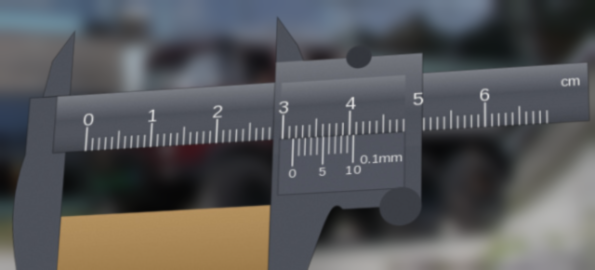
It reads 31.6 mm
